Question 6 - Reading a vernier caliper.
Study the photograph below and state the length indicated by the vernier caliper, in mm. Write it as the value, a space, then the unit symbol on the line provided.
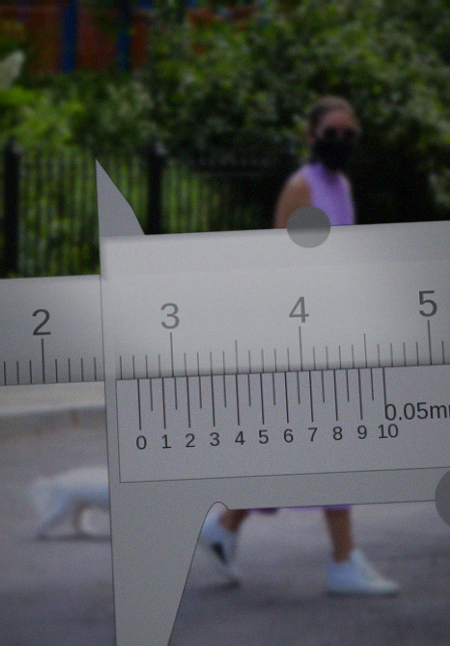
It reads 27.3 mm
